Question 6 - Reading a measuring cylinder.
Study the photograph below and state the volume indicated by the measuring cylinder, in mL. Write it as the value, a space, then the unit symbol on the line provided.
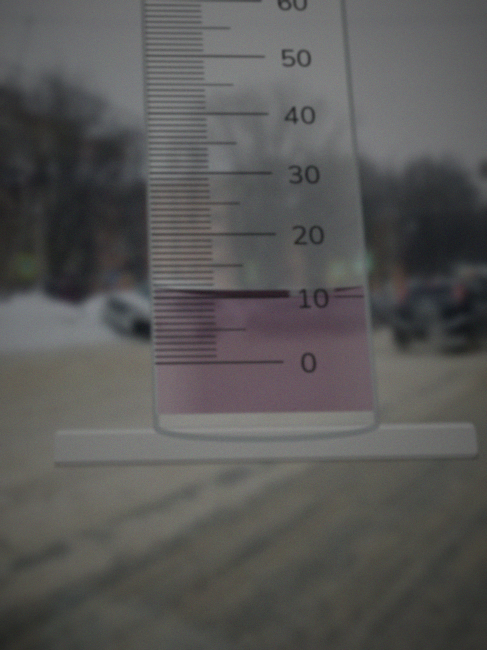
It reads 10 mL
